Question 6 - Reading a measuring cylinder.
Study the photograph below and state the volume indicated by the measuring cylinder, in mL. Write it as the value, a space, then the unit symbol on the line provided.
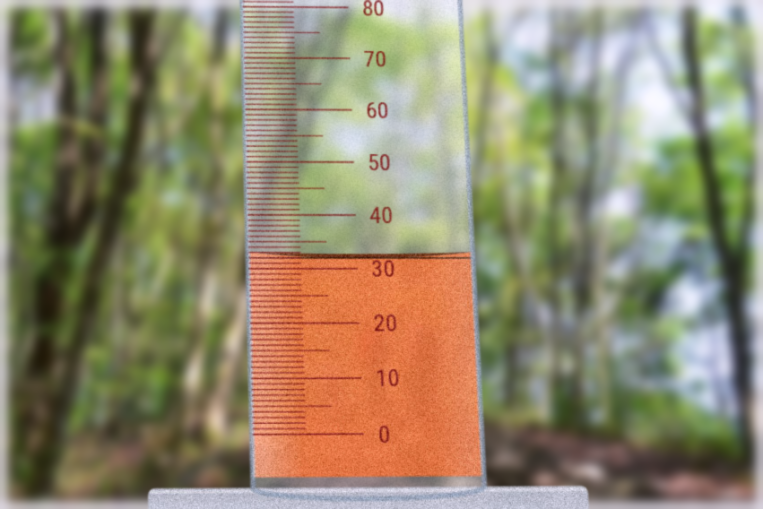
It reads 32 mL
